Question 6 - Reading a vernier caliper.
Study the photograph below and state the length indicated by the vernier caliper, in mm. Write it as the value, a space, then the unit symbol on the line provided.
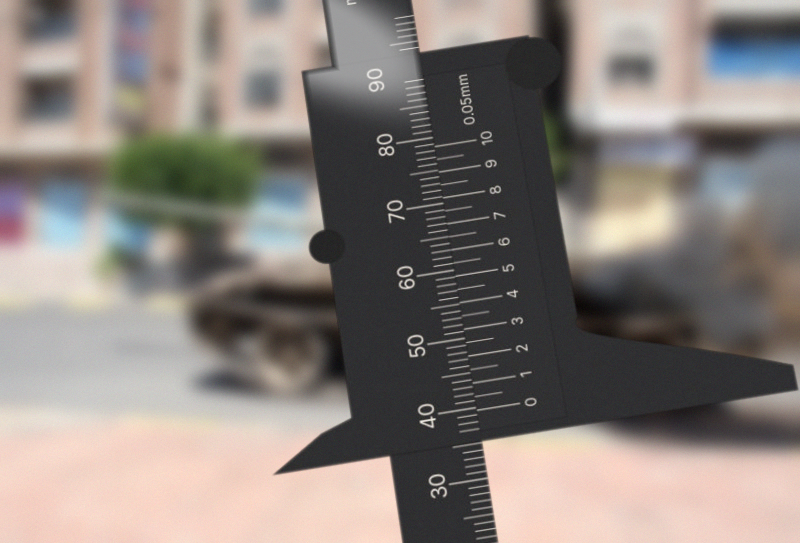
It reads 39.6 mm
